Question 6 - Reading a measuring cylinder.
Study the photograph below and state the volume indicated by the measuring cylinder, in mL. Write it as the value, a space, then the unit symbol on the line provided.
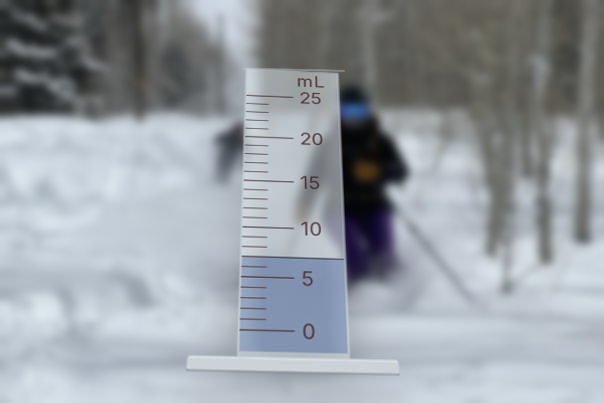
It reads 7 mL
